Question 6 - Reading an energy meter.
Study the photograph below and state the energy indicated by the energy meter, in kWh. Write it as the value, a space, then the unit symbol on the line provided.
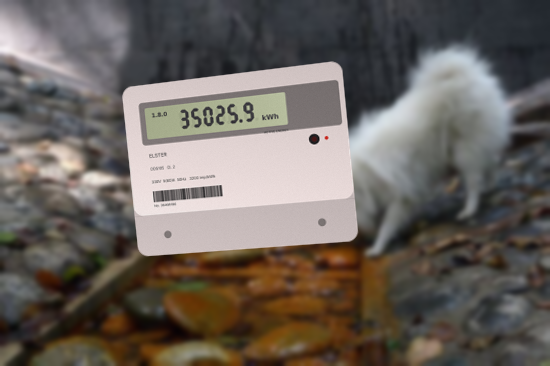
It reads 35025.9 kWh
